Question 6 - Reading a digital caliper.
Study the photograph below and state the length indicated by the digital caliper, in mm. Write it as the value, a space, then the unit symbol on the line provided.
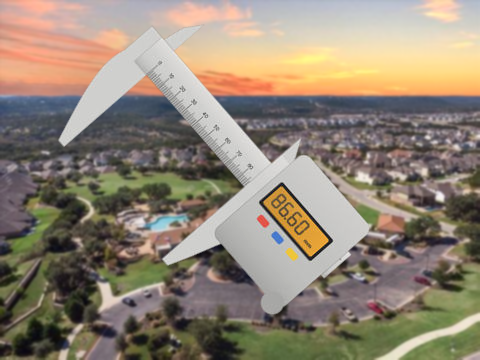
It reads 86.60 mm
